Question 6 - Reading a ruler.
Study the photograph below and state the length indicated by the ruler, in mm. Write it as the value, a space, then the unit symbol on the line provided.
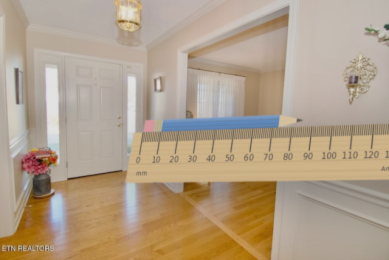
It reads 85 mm
